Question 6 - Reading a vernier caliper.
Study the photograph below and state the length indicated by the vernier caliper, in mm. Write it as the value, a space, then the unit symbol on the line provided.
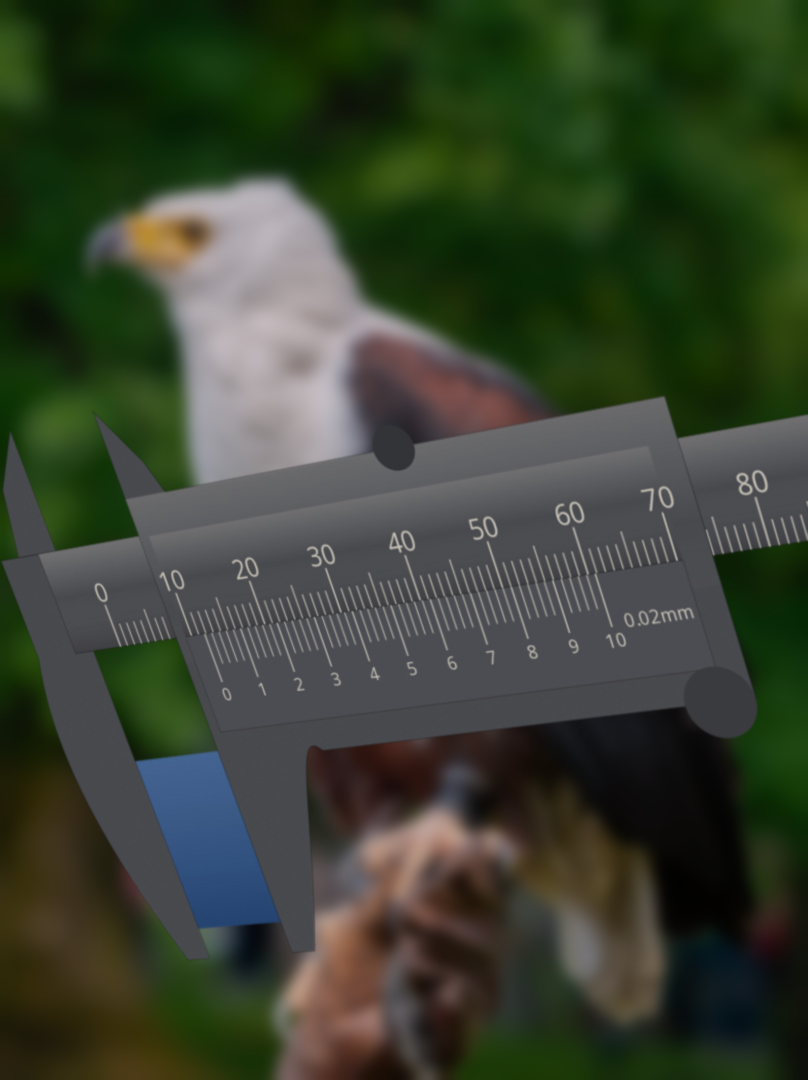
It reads 11.8 mm
